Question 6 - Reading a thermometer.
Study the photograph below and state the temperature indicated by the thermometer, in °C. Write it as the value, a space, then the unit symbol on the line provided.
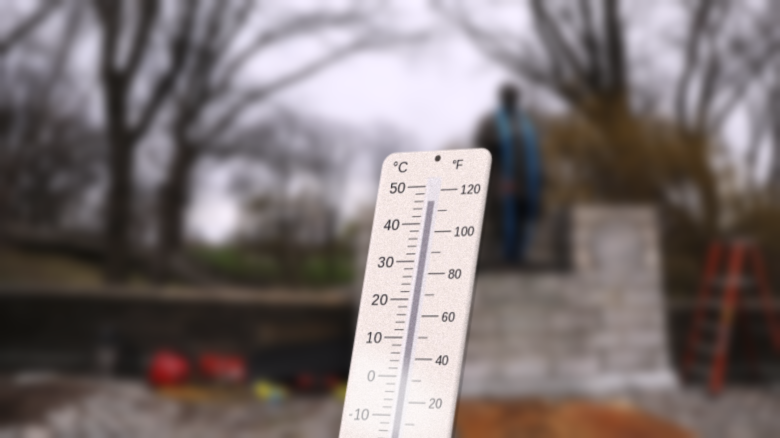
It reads 46 °C
